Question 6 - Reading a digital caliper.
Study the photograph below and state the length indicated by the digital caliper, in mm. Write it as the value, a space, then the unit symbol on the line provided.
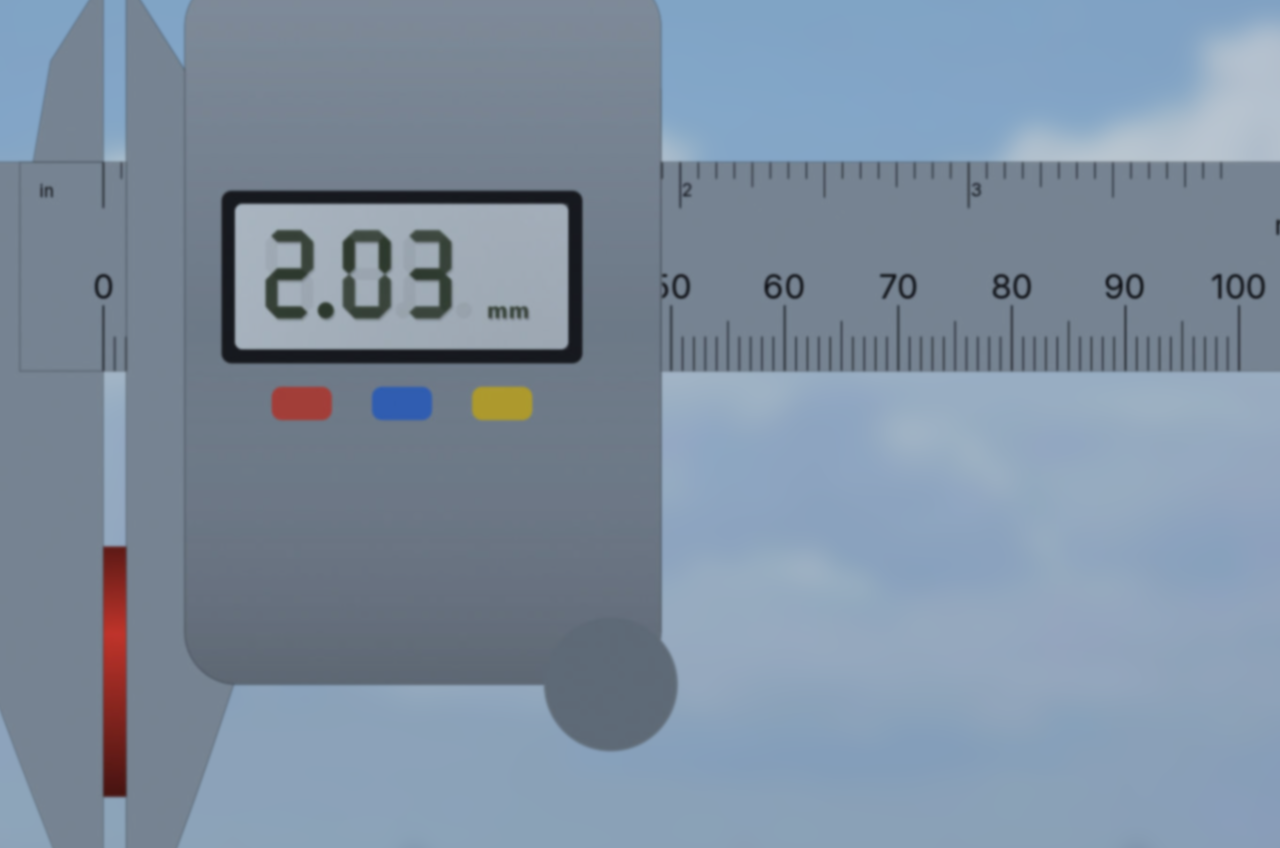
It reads 2.03 mm
